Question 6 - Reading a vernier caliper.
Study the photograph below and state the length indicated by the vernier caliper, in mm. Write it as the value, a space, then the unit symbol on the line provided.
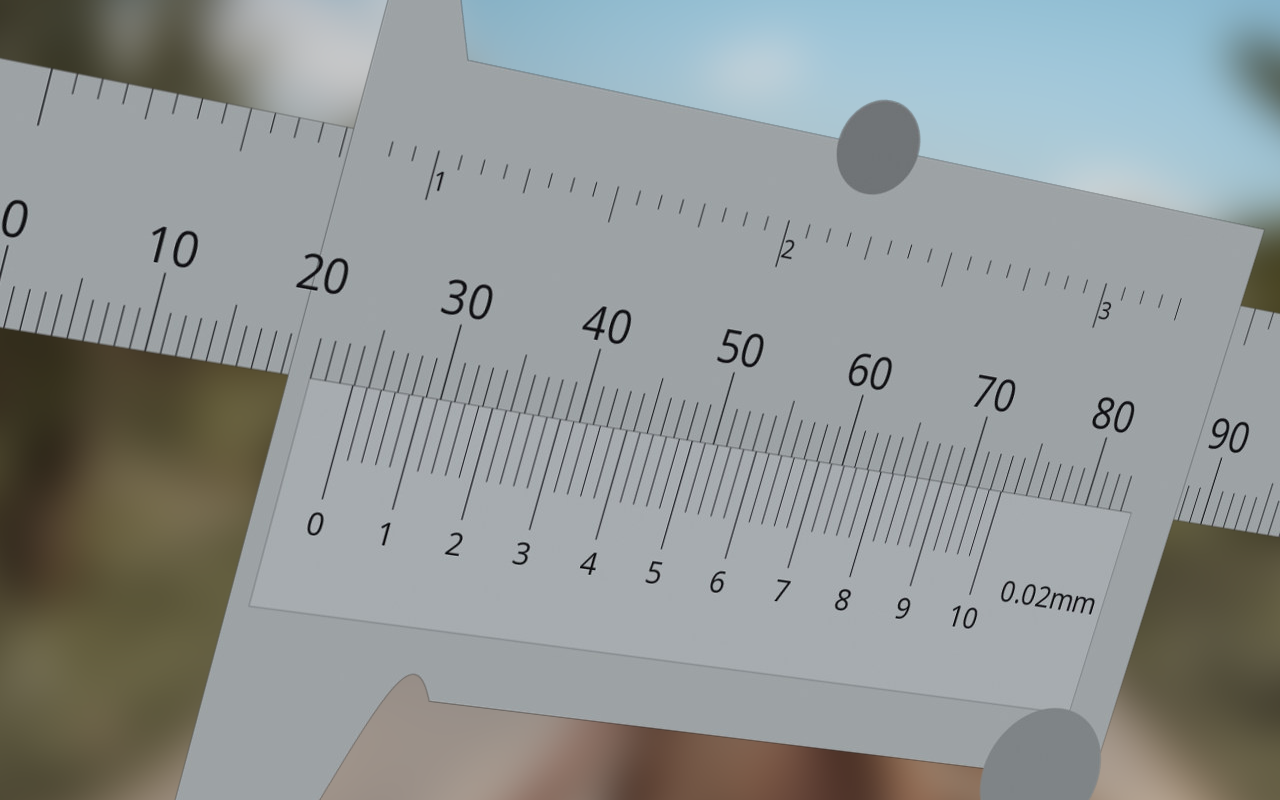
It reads 23.9 mm
